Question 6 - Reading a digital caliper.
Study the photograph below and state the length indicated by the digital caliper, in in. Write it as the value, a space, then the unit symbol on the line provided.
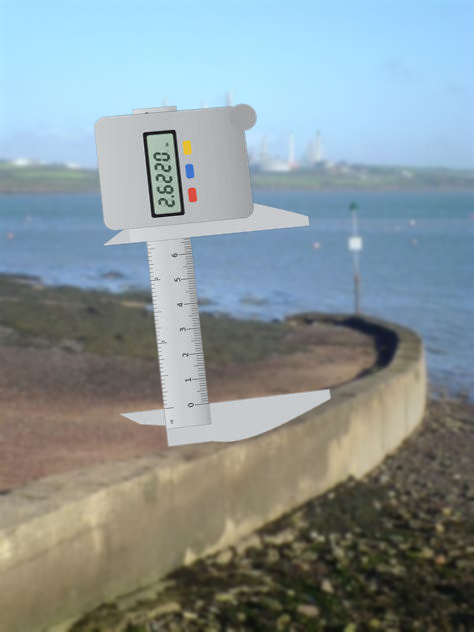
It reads 2.6220 in
